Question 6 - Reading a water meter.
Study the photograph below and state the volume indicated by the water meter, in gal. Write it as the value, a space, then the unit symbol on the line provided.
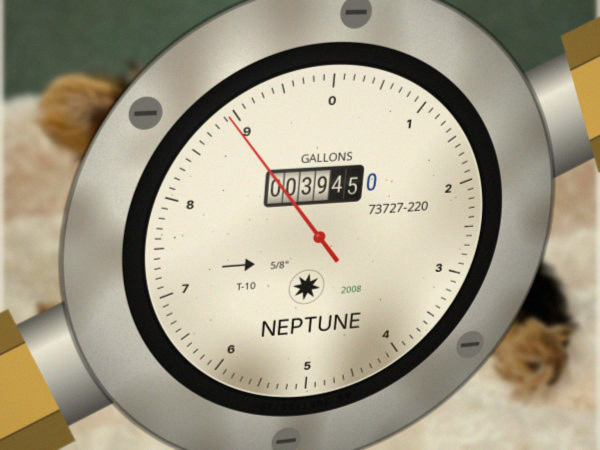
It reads 39448.9 gal
